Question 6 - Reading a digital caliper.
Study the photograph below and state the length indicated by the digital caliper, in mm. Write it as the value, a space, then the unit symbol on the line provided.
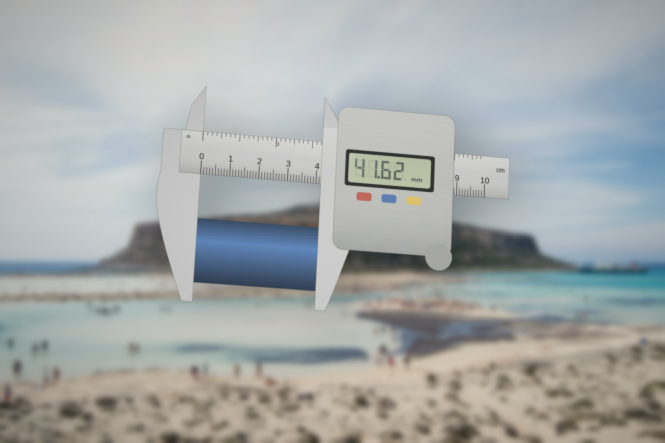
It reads 41.62 mm
